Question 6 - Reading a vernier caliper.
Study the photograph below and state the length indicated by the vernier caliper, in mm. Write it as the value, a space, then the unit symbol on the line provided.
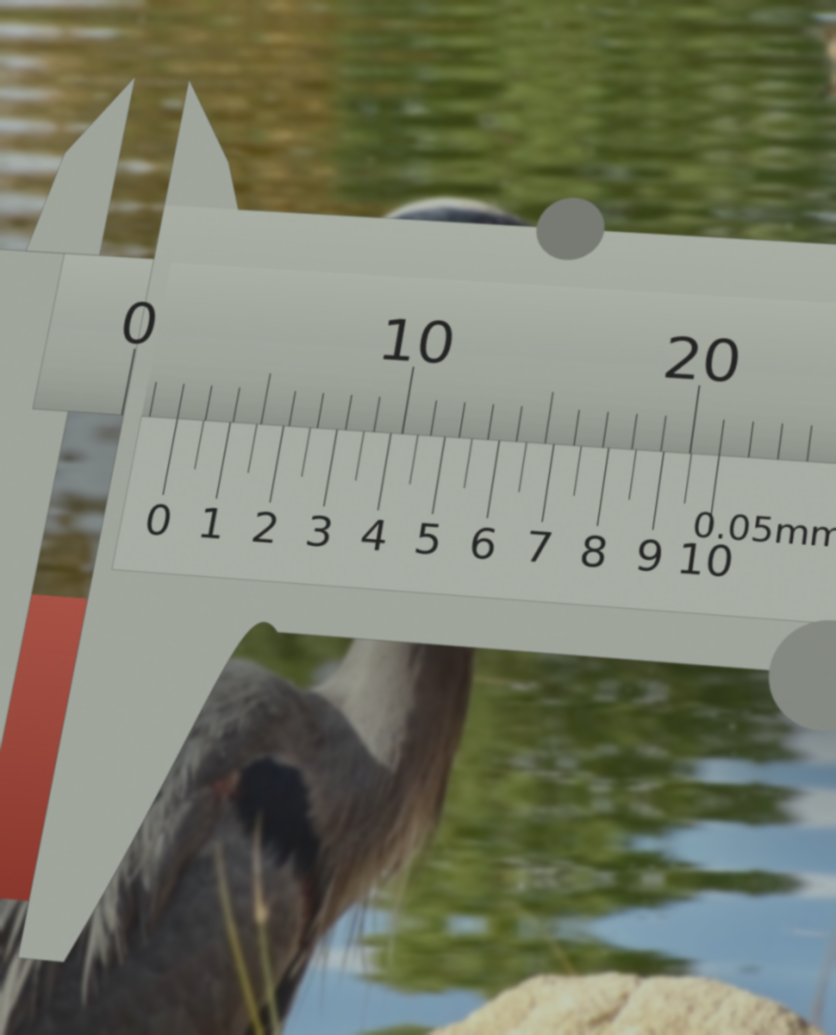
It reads 2.00 mm
